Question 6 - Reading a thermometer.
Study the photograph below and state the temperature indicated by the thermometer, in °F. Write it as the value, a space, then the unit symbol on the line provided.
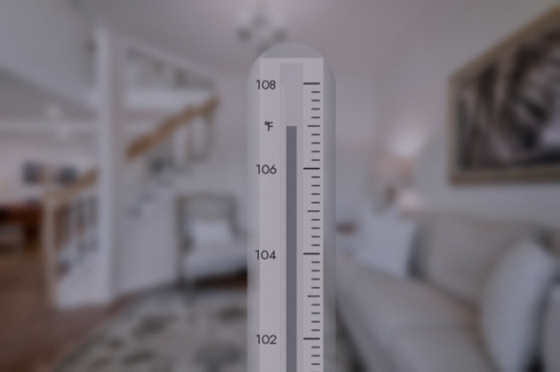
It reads 107 °F
